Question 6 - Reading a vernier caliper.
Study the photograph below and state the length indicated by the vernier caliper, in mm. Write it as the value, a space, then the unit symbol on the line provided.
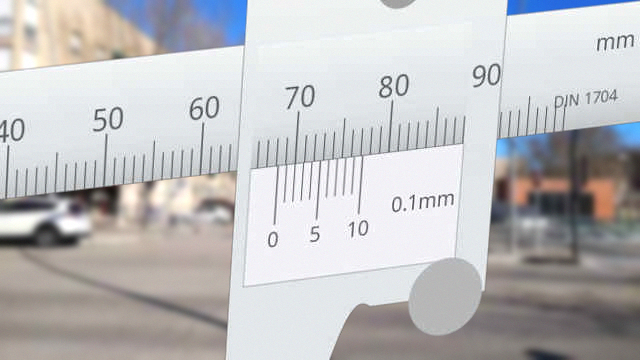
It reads 68.2 mm
